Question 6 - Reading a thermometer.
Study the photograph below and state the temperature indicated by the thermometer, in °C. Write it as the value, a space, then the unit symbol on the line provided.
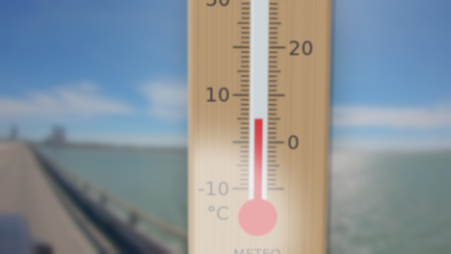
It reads 5 °C
